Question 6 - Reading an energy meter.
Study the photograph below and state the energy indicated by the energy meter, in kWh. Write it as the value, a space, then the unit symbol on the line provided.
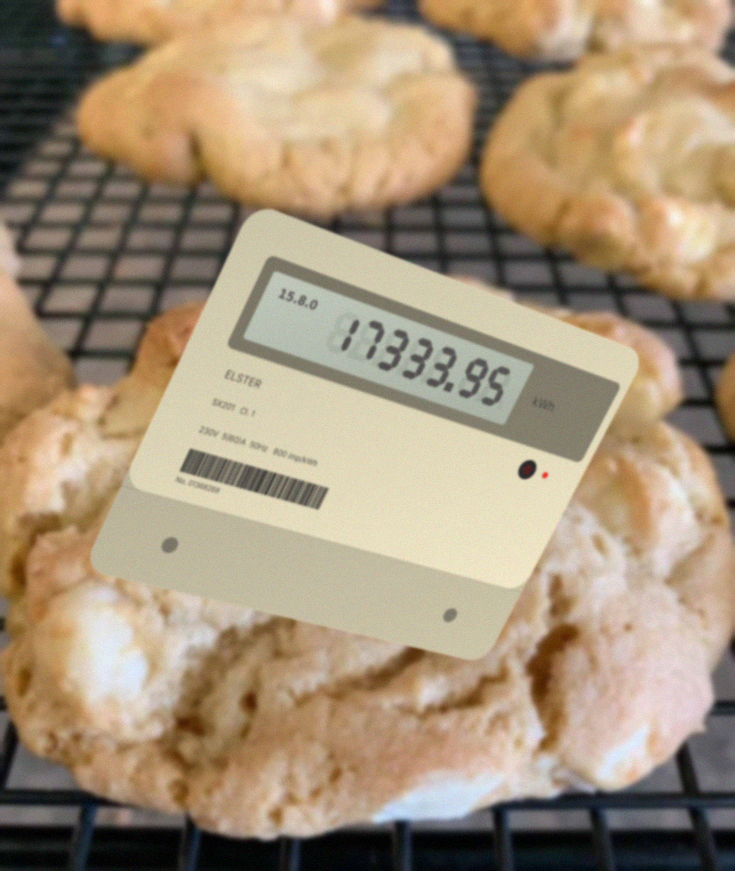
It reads 17333.95 kWh
